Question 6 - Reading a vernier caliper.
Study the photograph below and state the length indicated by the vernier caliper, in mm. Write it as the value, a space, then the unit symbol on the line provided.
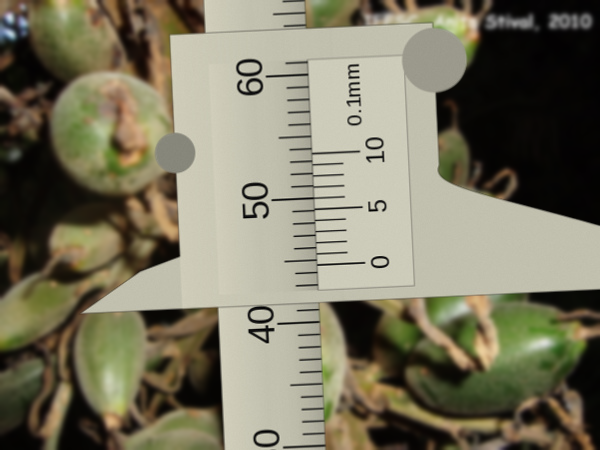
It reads 44.6 mm
